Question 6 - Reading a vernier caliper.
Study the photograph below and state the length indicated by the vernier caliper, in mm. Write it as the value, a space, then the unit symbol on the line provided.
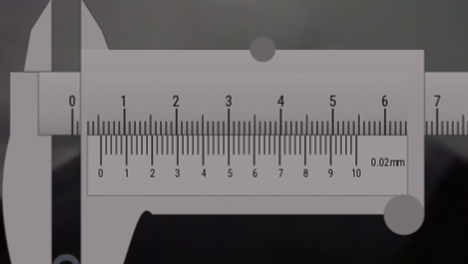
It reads 5.5 mm
